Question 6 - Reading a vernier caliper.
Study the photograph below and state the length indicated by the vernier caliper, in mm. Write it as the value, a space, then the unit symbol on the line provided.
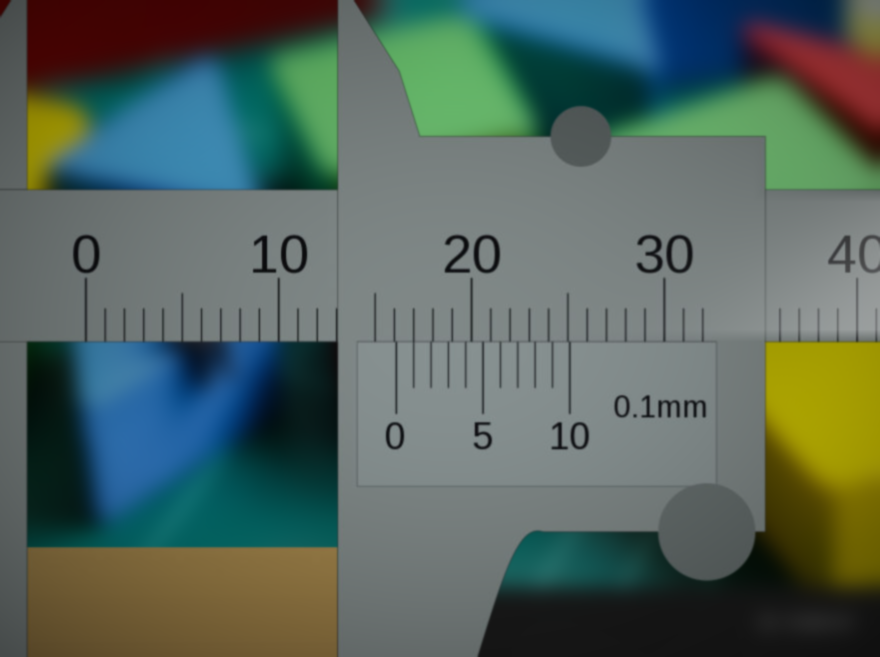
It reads 16.1 mm
